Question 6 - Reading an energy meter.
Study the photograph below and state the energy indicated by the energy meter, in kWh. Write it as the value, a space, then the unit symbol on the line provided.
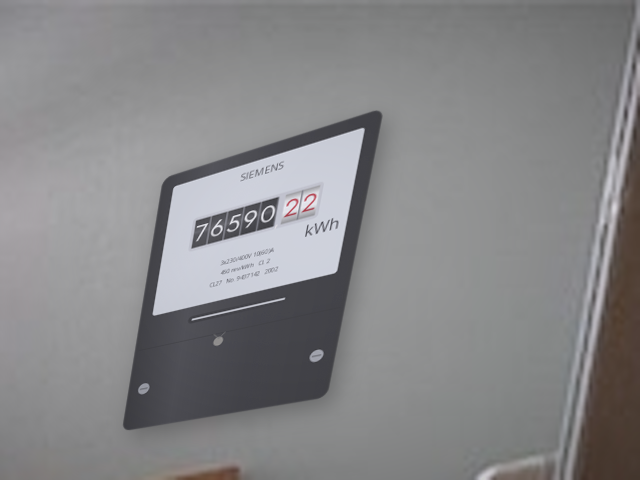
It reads 76590.22 kWh
